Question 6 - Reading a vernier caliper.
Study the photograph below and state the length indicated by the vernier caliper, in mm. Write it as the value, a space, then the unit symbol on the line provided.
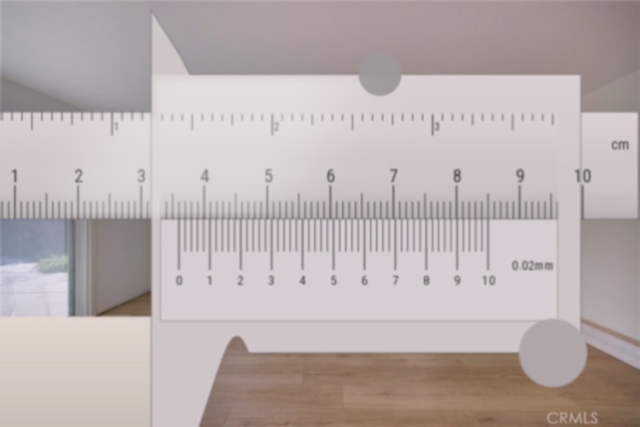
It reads 36.0 mm
